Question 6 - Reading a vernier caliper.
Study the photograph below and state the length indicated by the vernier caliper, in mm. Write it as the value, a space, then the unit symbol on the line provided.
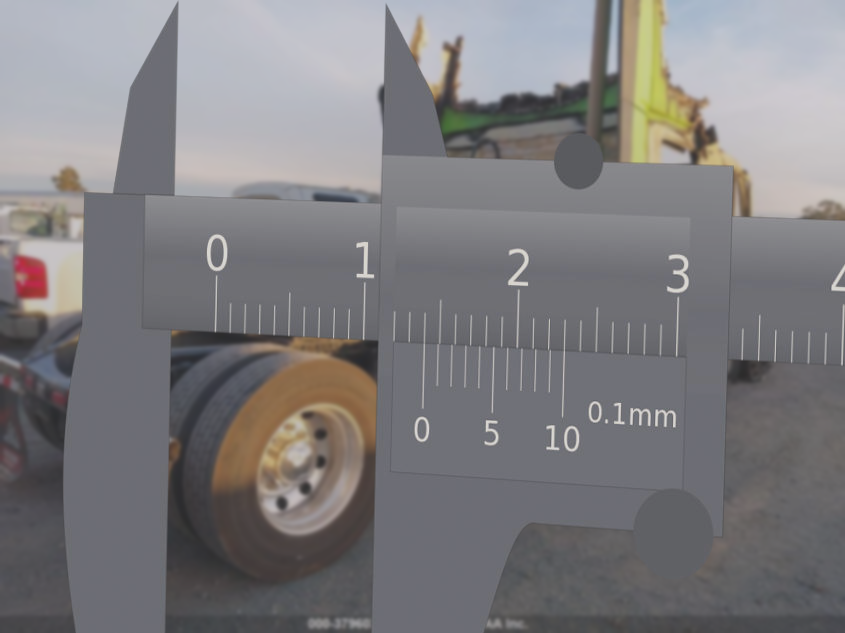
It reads 14.0 mm
